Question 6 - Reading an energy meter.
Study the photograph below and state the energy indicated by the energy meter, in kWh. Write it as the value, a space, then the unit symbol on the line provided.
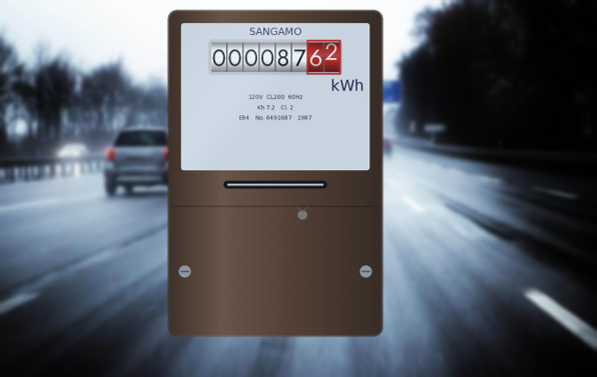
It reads 87.62 kWh
